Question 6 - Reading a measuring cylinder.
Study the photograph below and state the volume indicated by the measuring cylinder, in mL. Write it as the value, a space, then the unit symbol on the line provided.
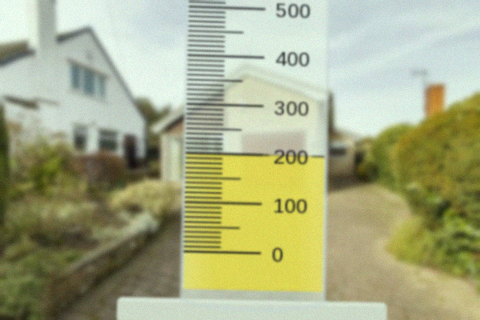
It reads 200 mL
